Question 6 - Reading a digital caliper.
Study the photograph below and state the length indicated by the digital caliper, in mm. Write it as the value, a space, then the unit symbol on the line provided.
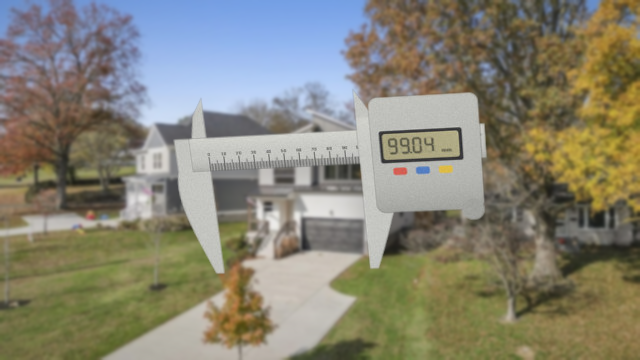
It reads 99.04 mm
